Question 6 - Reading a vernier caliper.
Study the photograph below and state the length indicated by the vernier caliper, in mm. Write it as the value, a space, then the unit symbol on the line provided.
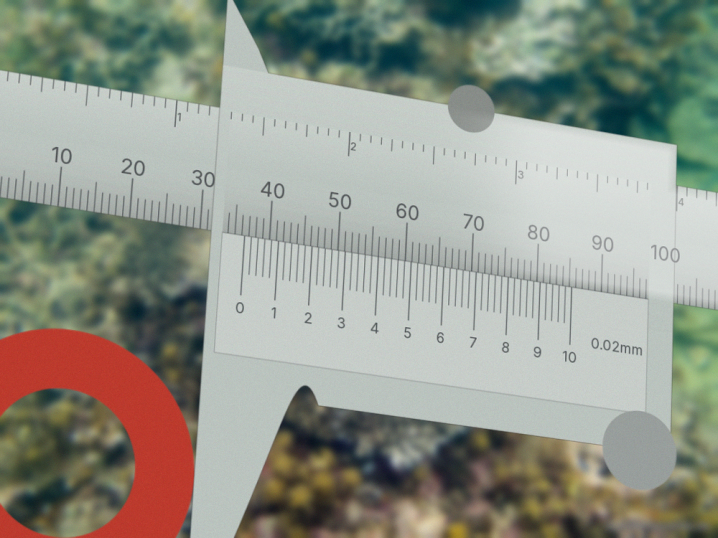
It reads 36.4 mm
